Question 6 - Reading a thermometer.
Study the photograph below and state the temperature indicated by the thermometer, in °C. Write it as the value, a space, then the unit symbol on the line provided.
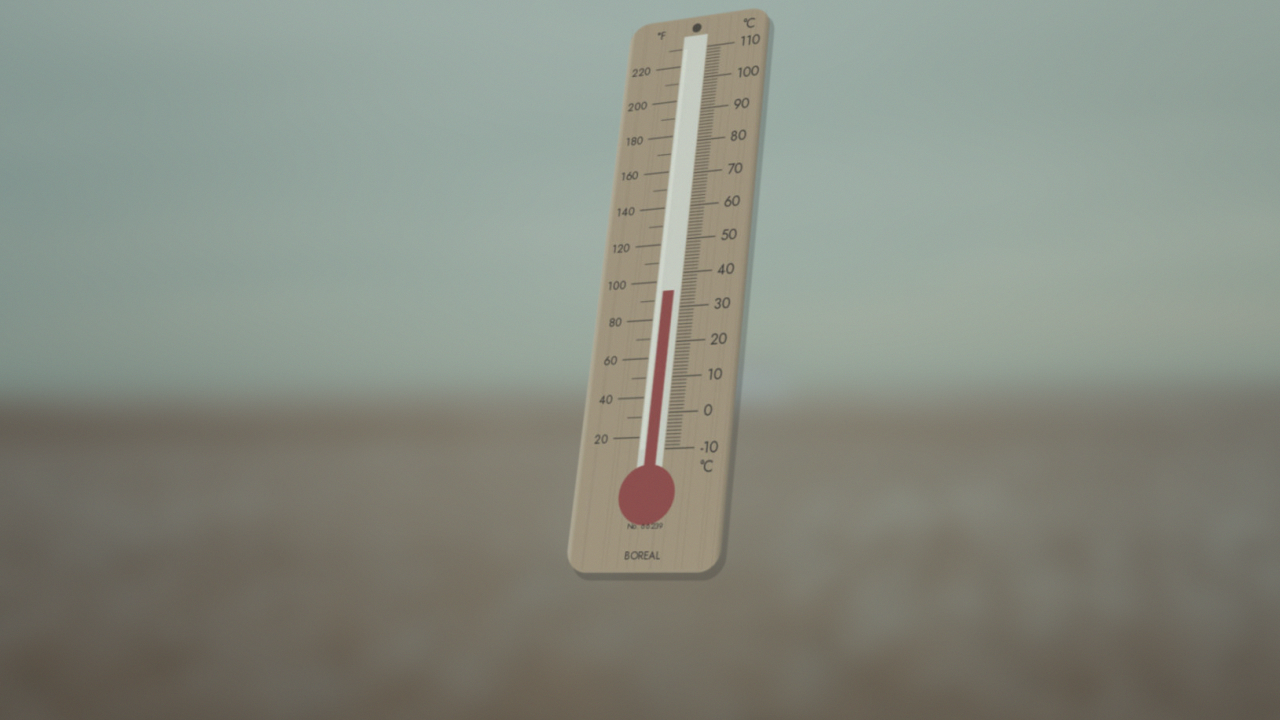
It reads 35 °C
